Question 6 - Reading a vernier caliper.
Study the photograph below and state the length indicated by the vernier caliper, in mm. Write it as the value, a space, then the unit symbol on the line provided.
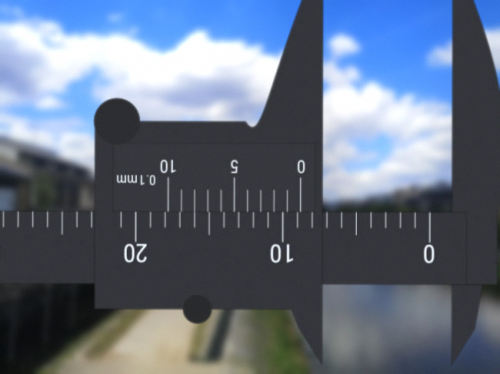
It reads 8.8 mm
